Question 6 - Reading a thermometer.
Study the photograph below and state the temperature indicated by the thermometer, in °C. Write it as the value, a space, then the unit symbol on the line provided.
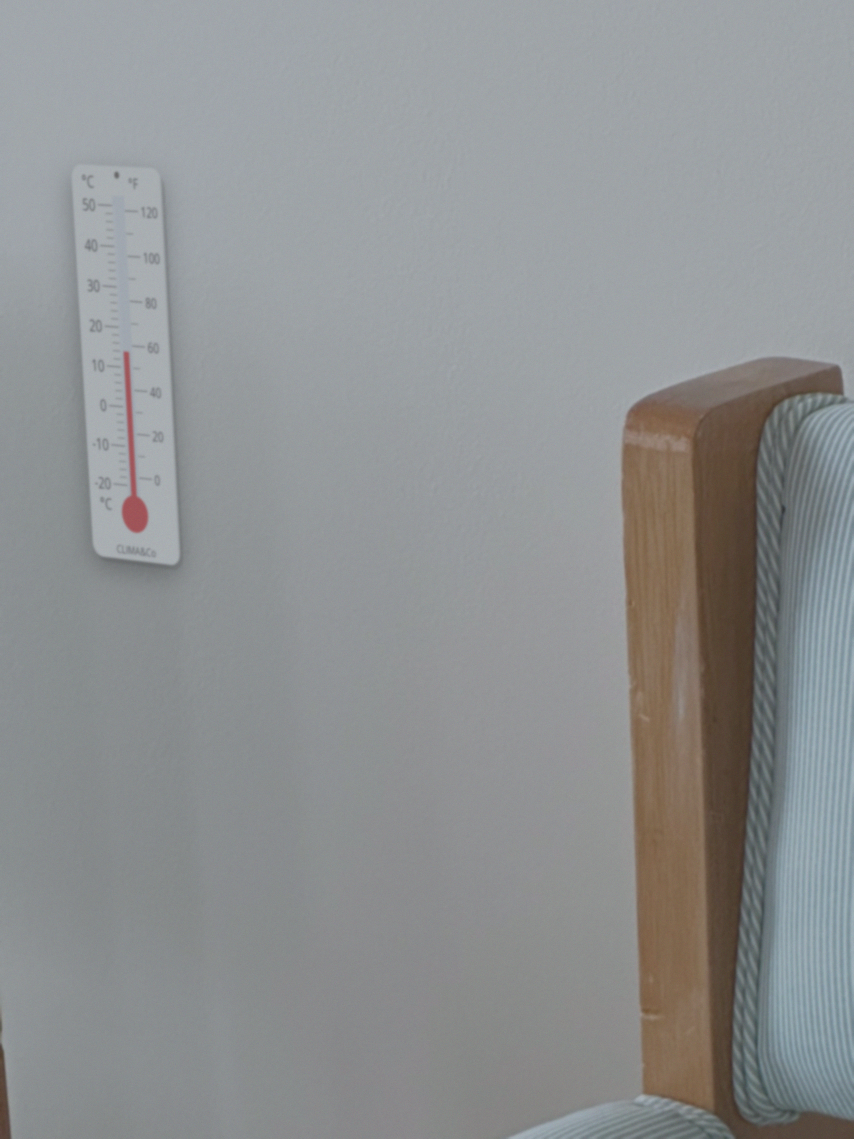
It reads 14 °C
